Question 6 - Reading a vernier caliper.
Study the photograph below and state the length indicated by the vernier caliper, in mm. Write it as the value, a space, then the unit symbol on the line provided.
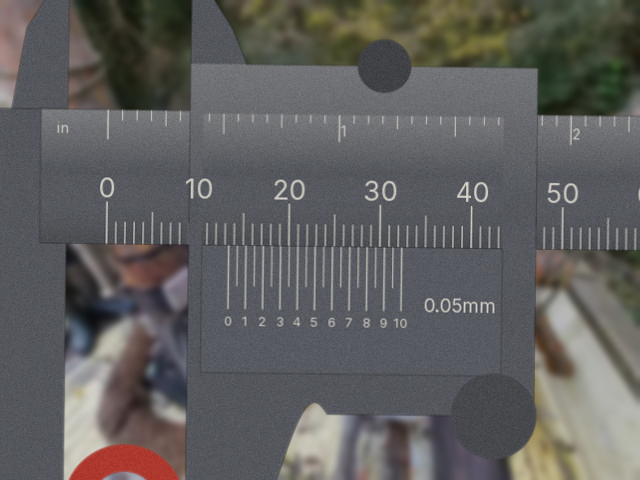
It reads 13.4 mm
